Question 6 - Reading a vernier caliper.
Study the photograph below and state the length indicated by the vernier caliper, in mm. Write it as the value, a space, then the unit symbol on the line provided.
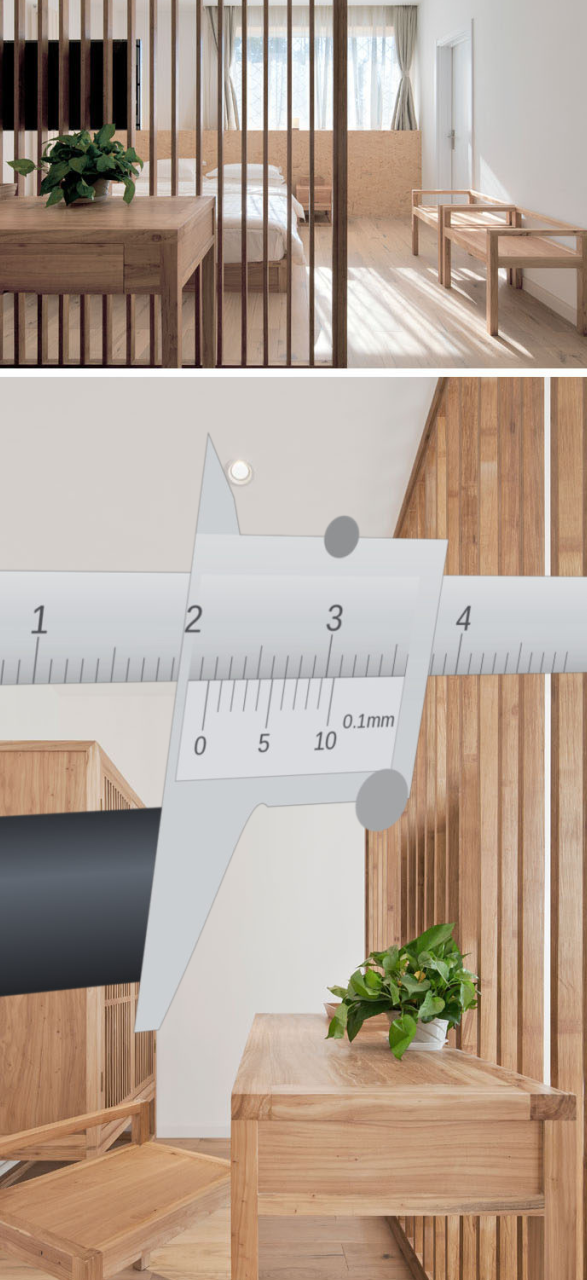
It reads 21.6 mm
